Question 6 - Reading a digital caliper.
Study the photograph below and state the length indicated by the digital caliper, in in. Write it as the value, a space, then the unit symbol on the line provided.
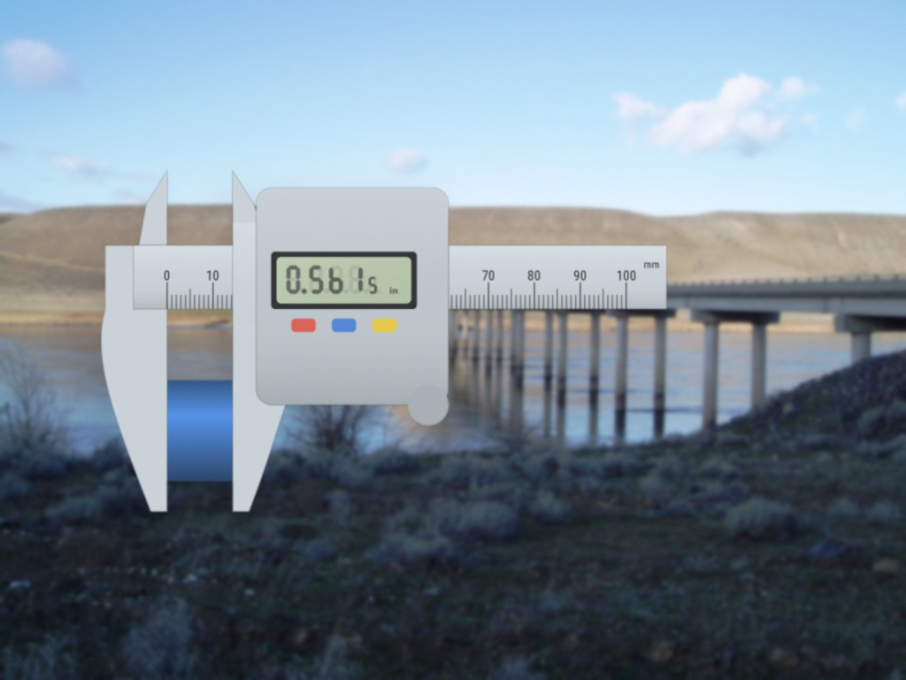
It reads 0.5615 in
